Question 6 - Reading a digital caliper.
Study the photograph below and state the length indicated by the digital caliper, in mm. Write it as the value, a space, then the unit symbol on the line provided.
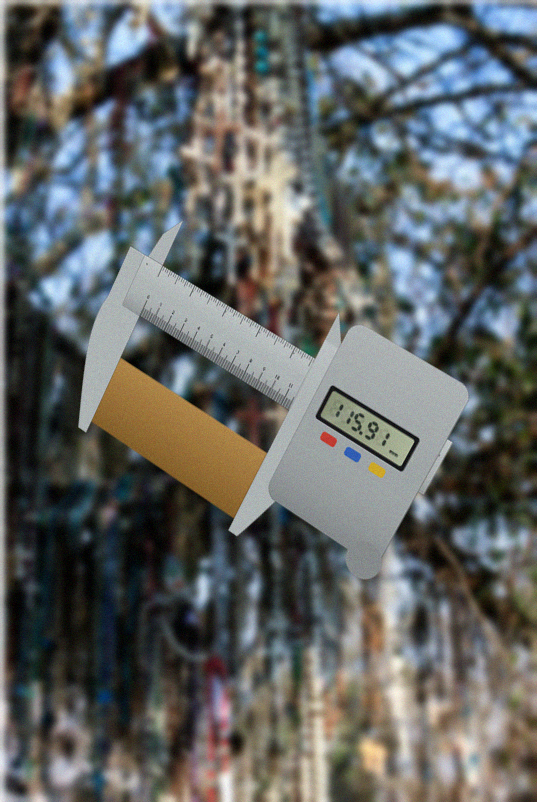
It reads 115.91 mm
